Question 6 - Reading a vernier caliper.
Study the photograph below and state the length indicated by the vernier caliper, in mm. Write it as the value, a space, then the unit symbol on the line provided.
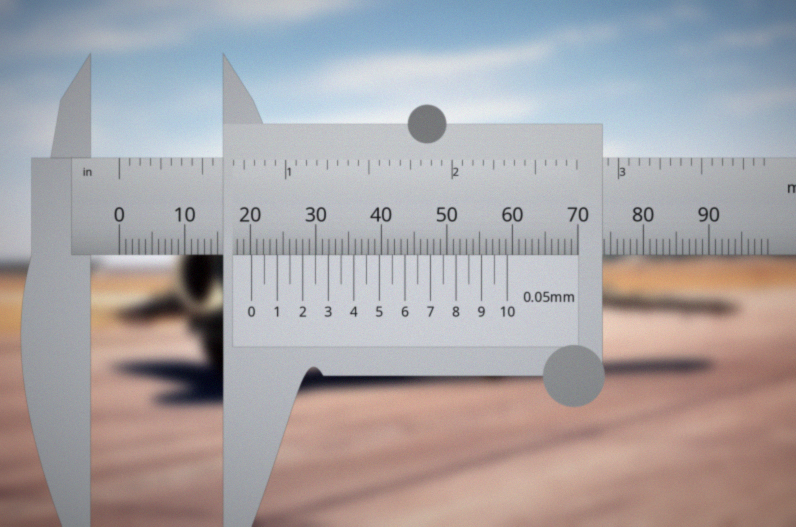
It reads 20.2 mm
